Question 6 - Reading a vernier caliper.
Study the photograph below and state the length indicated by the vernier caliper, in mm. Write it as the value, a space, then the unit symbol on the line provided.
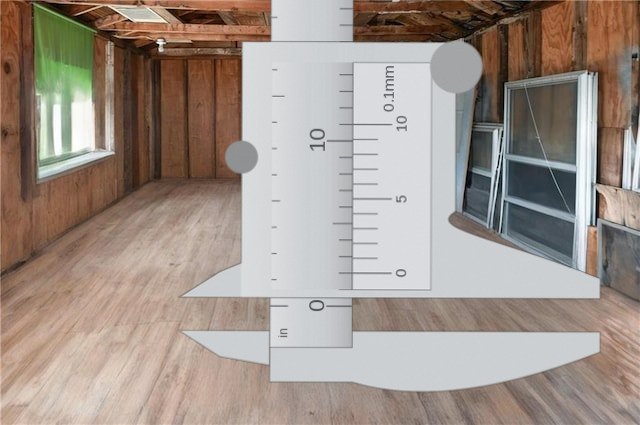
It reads 2.0 mm
